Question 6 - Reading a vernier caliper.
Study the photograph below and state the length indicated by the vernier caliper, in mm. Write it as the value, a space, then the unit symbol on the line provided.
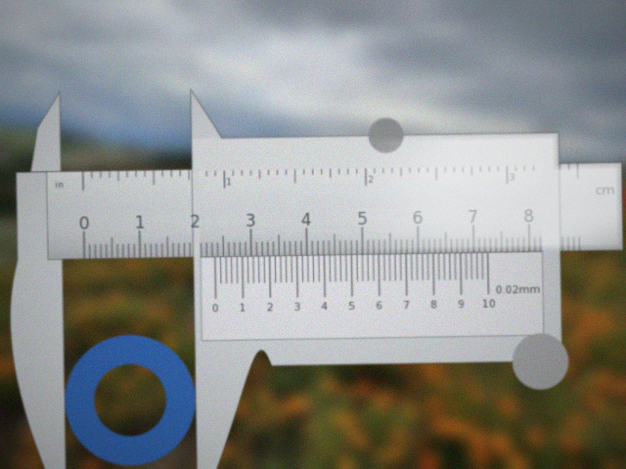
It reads 23.5 mm
